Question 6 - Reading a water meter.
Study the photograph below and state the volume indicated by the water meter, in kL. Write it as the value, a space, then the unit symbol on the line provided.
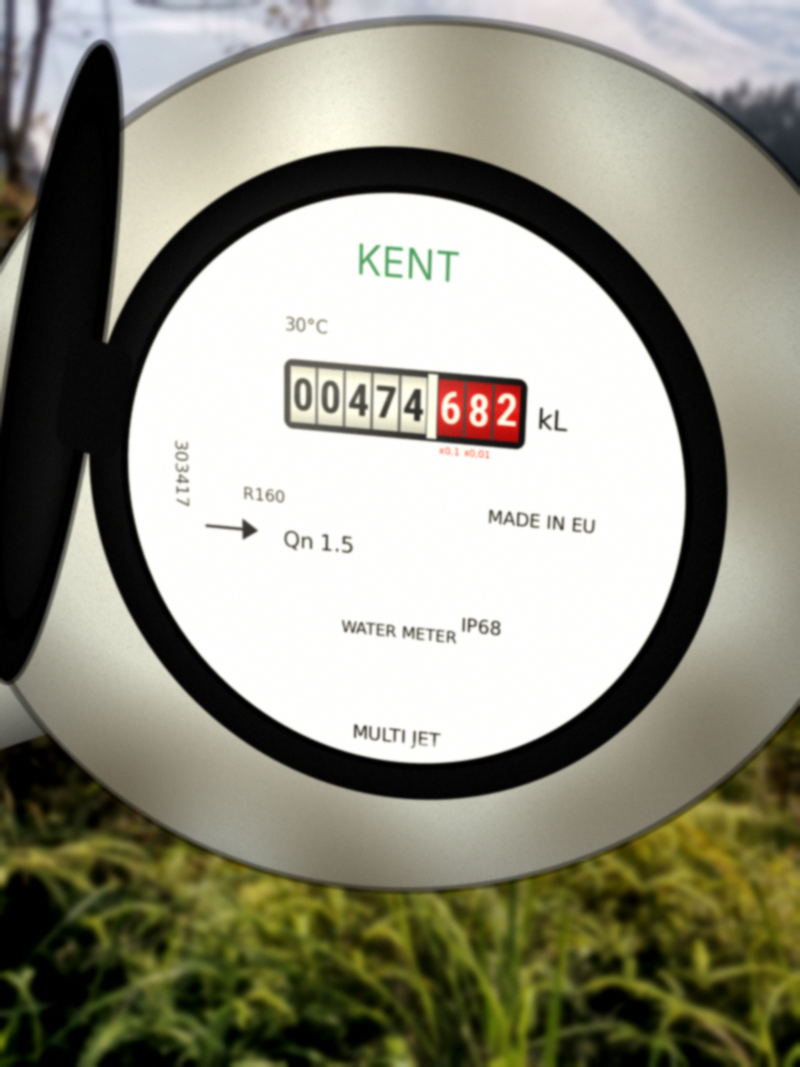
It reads 474.682 kL
